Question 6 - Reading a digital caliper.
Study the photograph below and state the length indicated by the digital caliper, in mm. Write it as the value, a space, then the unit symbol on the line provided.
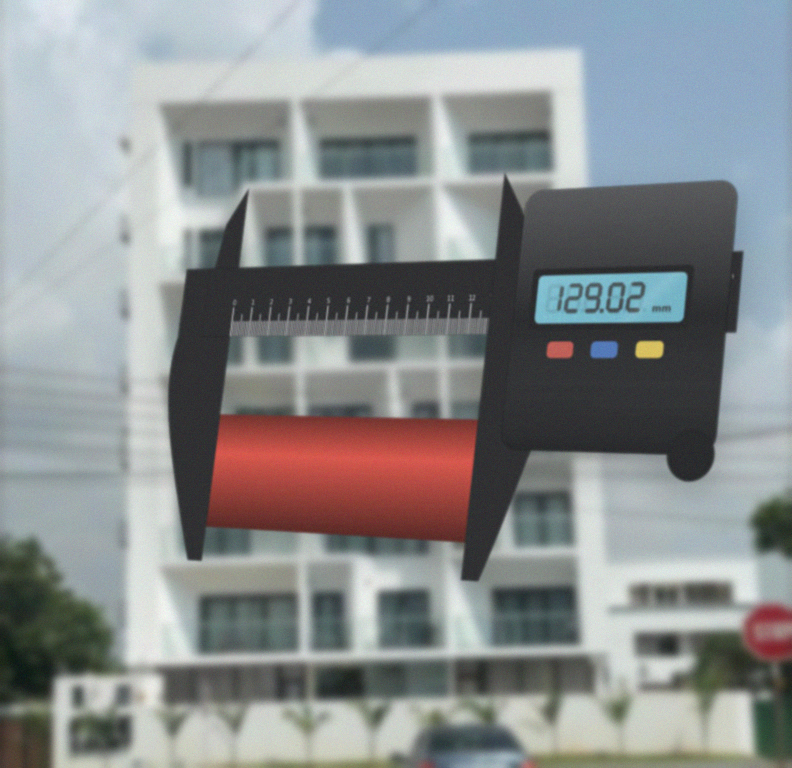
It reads 129.02 mm
